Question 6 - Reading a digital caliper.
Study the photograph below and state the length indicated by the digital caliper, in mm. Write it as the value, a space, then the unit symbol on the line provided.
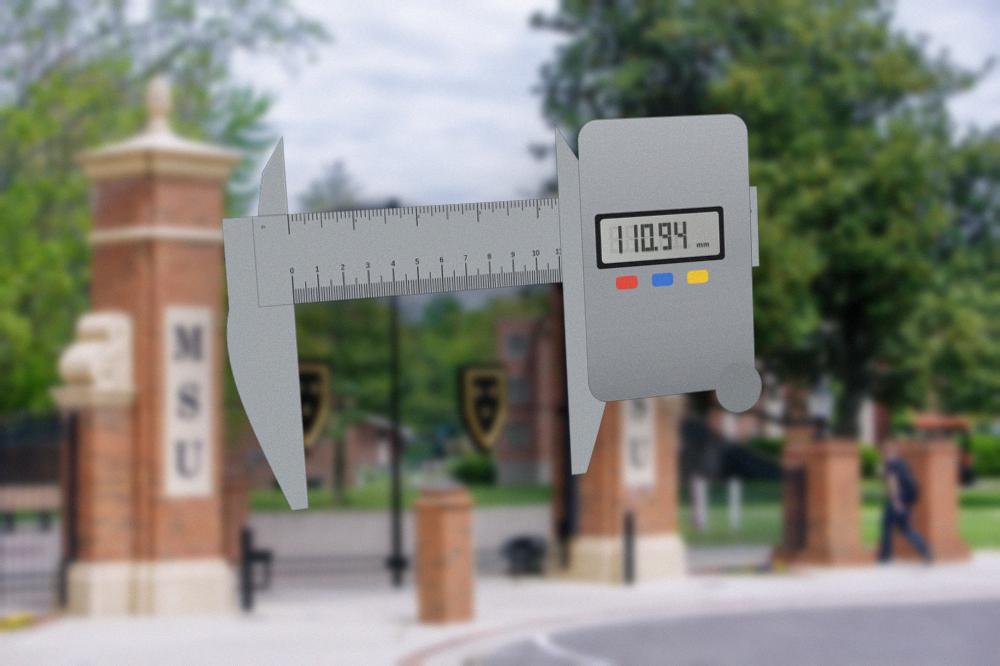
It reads 110.94 mm
